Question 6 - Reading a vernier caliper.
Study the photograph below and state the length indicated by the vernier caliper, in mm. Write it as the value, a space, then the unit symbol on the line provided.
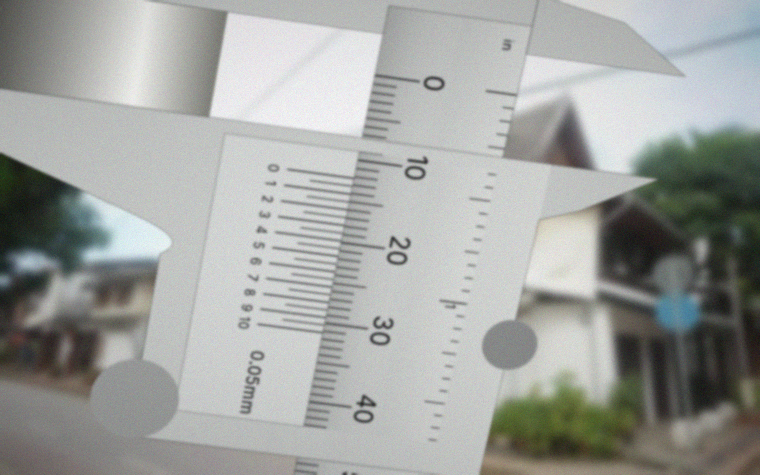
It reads 12.2 mm
